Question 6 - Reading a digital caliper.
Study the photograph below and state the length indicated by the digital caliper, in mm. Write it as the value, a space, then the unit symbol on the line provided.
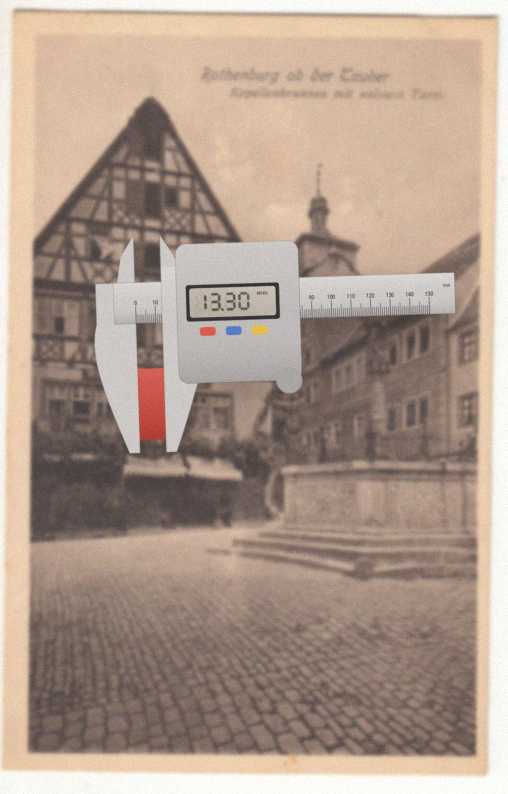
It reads 13.30 mm
